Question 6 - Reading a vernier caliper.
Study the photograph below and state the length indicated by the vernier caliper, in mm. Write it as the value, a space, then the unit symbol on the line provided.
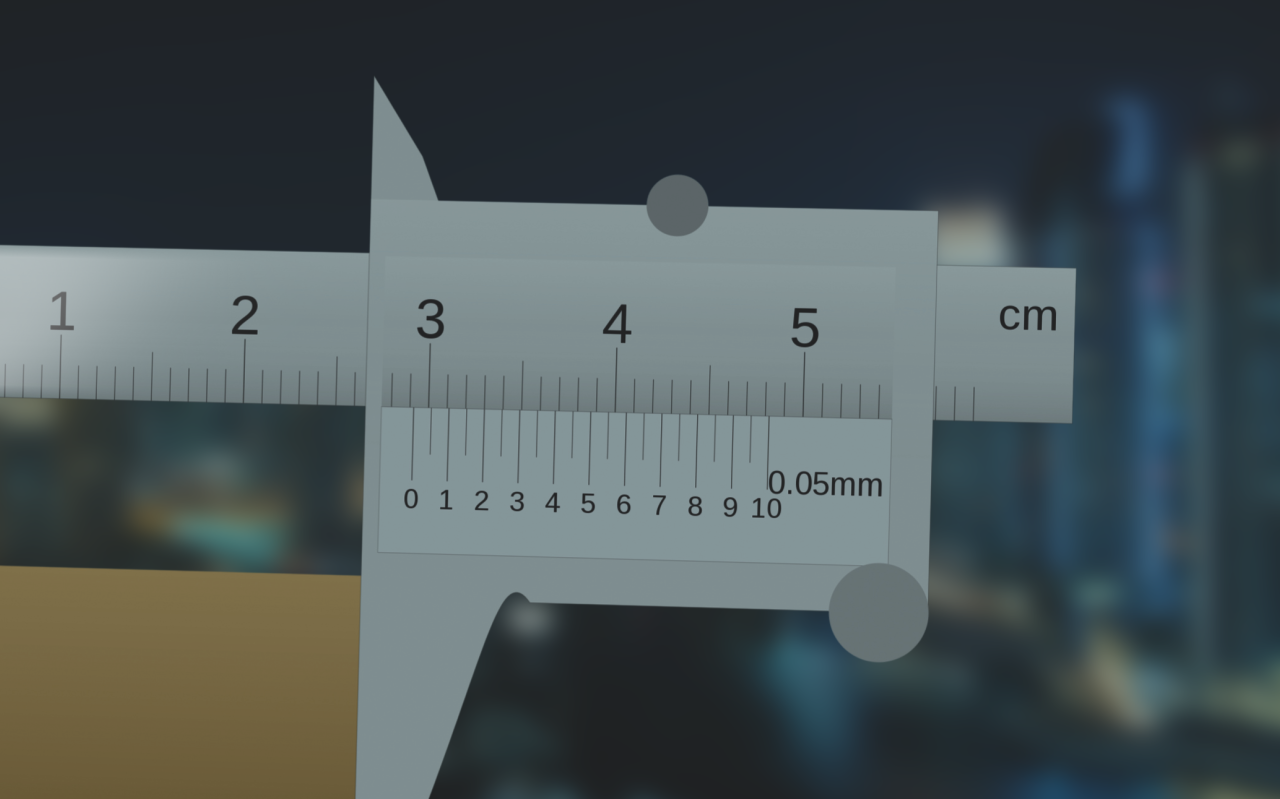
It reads 29.2 mm
